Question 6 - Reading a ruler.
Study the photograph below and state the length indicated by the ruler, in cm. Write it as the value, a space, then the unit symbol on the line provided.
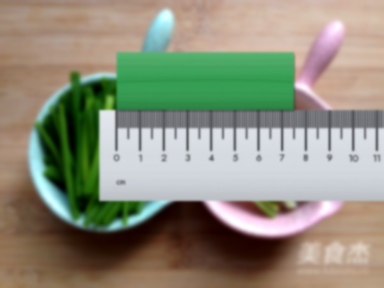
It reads 7.5 cm
